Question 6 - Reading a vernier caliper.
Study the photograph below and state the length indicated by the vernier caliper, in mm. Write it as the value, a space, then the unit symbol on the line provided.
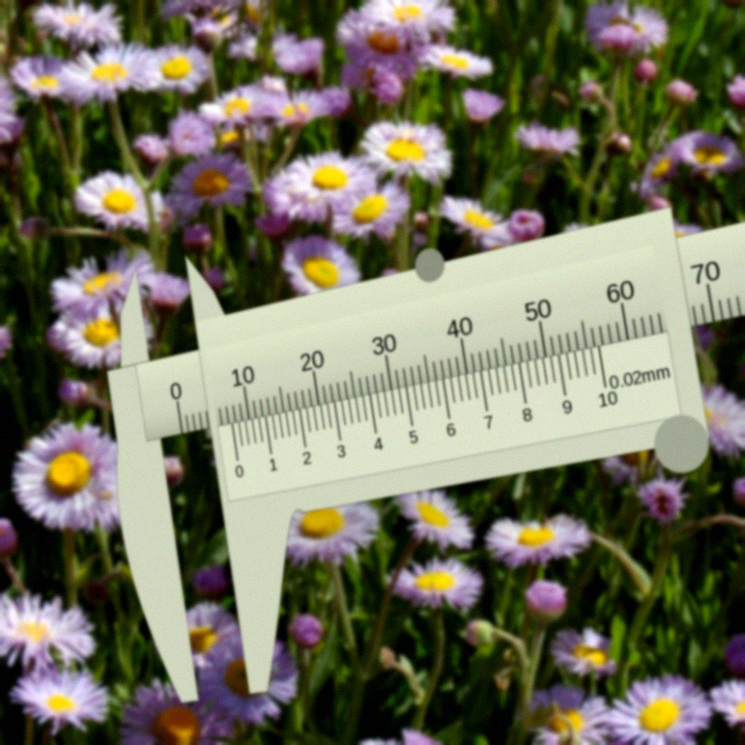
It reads 7.5 mm
